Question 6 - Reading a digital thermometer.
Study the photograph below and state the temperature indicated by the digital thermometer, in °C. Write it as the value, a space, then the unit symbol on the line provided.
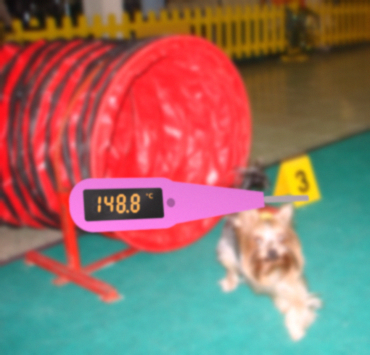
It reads 148.8 °C
